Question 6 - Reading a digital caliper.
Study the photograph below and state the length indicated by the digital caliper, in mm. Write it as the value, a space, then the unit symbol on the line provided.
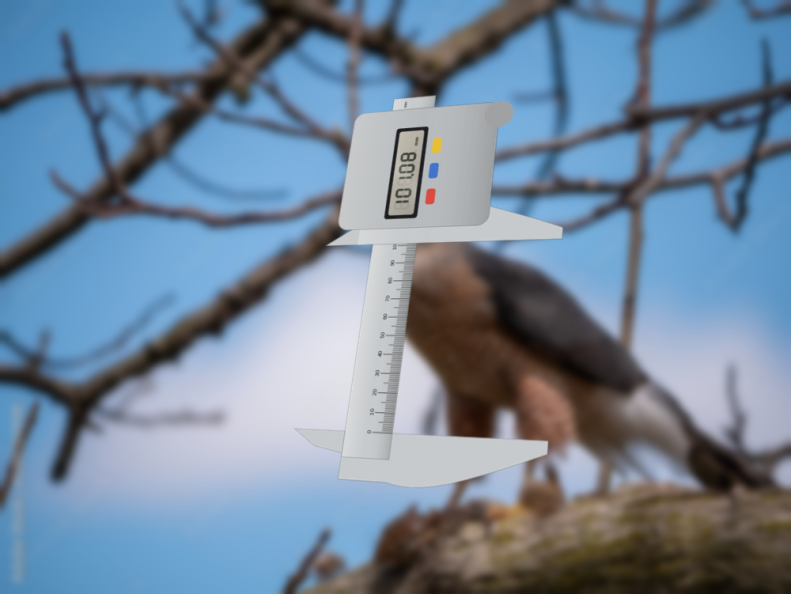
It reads 101.08 mm
